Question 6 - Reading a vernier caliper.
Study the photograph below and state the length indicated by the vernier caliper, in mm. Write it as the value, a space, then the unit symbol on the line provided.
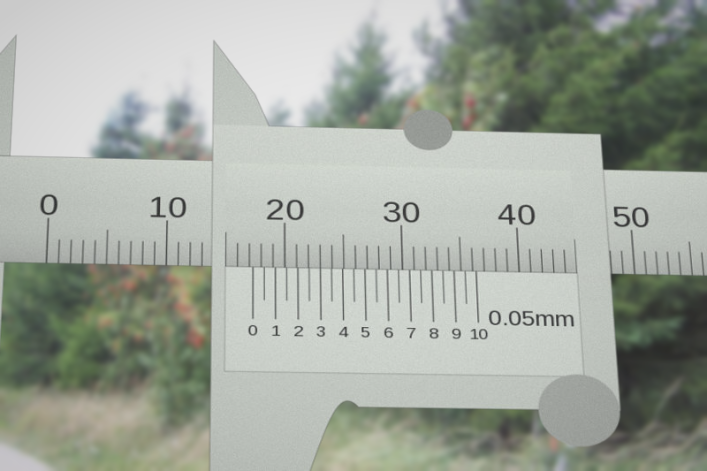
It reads 17.3 mm
